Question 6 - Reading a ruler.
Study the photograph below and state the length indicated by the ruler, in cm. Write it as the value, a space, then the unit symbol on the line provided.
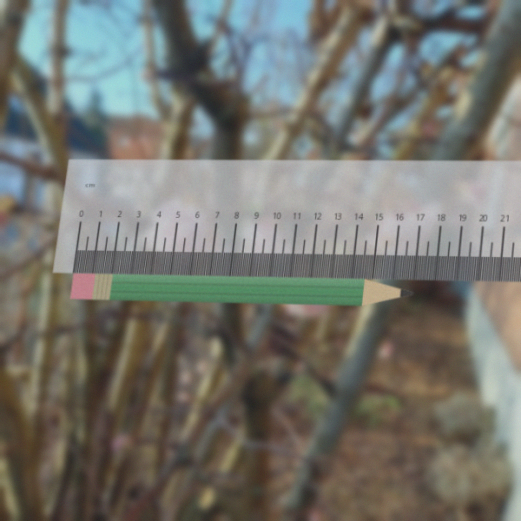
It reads 17 cm
